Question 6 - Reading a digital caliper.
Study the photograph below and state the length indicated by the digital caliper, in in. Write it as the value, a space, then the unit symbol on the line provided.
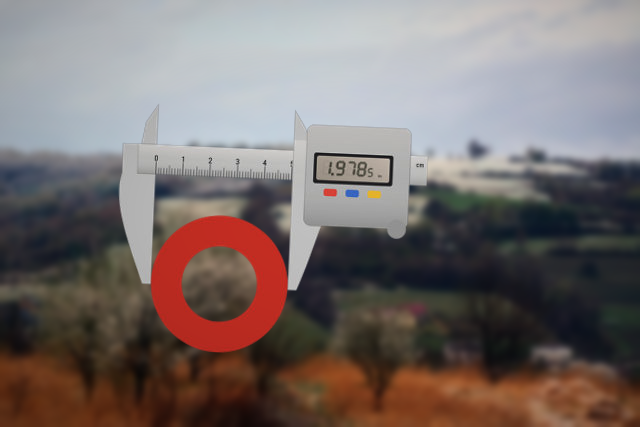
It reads 1.9785 in
